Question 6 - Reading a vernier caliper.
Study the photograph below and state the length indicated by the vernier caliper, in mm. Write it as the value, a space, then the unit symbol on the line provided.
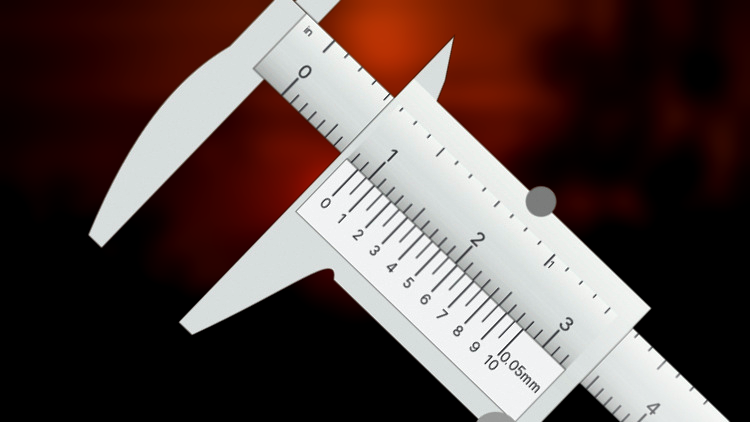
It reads 8.8 mm
